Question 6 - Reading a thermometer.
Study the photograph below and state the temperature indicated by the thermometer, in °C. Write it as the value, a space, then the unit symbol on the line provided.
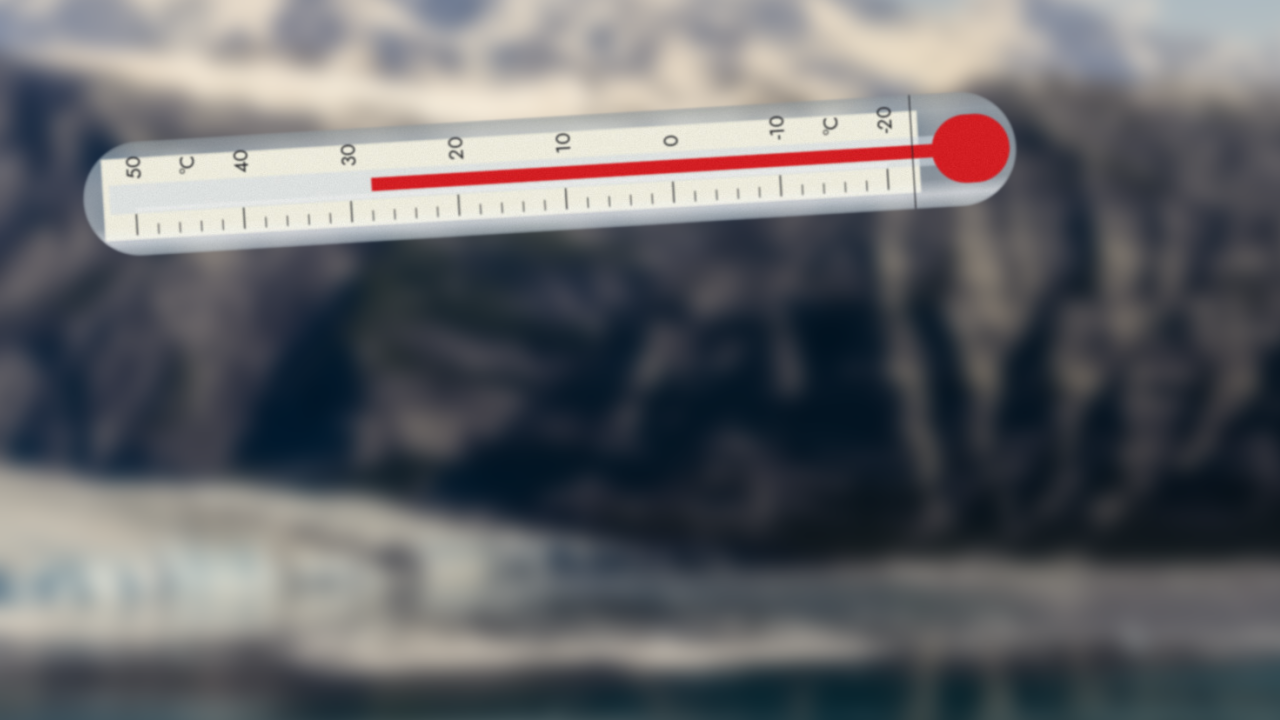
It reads 28 °C
